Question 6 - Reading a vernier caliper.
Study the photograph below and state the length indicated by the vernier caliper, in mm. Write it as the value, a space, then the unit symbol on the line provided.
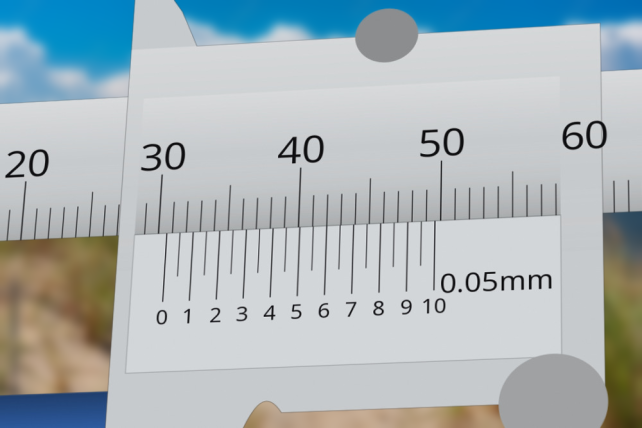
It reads 30.6 mm
